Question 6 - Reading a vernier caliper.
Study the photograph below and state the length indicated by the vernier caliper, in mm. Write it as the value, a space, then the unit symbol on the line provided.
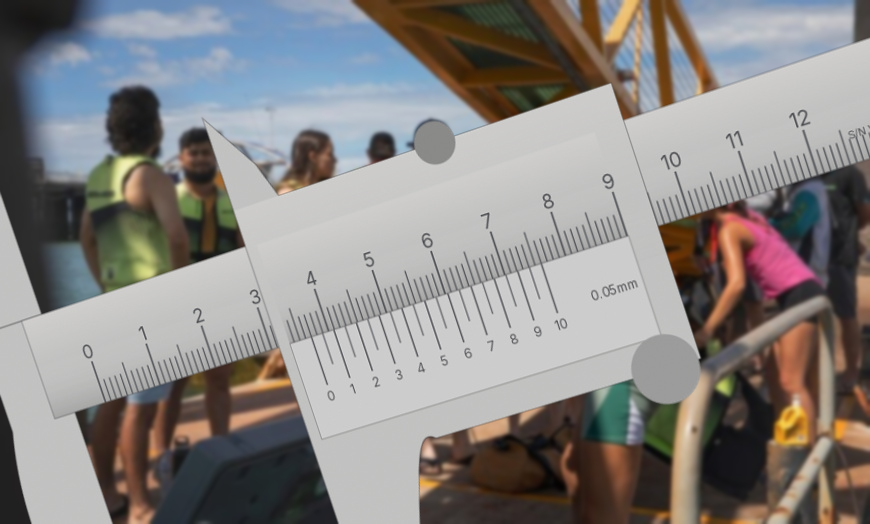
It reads 37.0 mm
